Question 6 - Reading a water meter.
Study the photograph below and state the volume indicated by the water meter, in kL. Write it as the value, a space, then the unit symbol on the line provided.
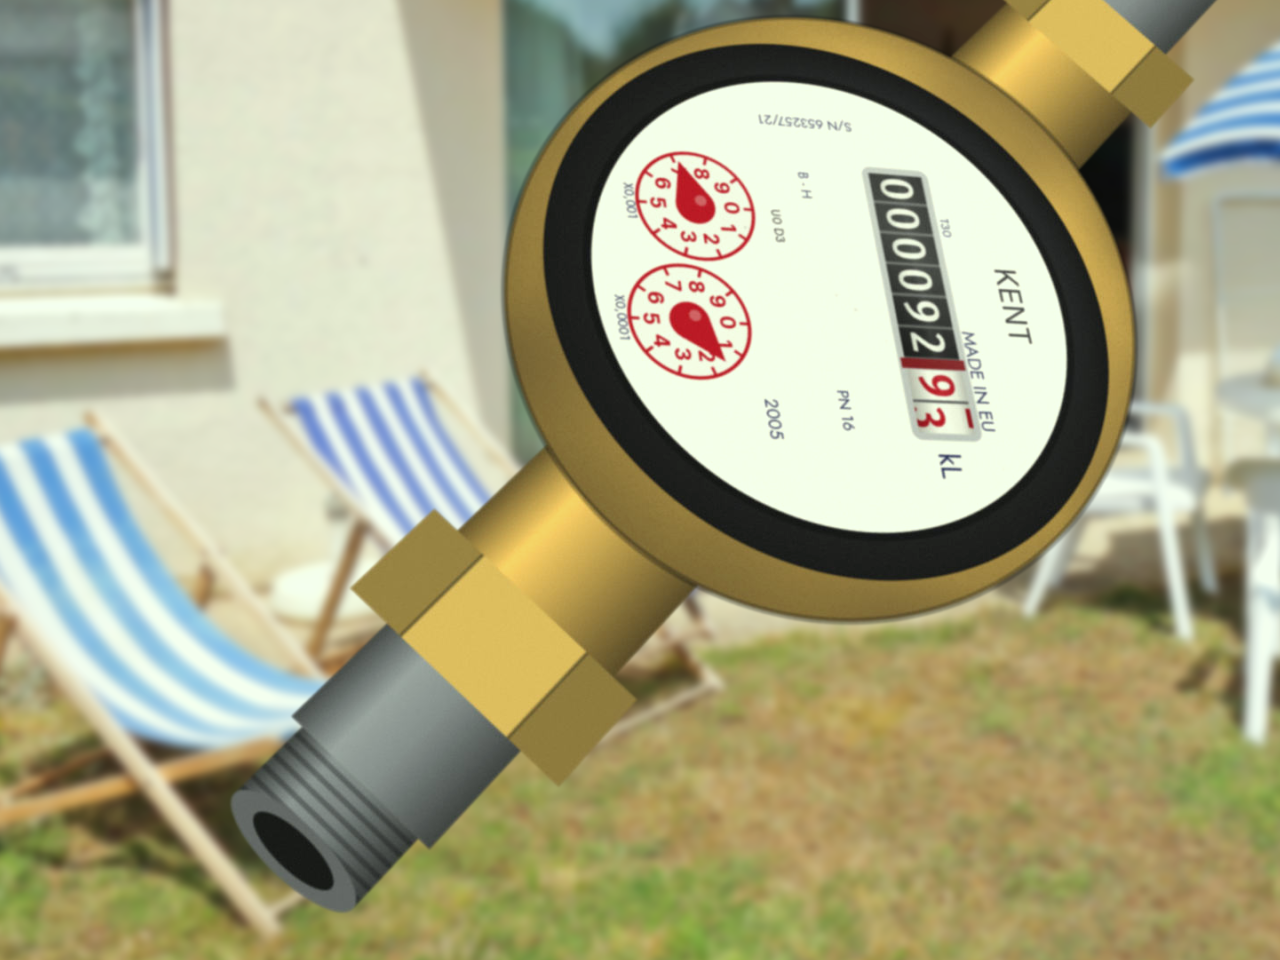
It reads 92.9271 kL
